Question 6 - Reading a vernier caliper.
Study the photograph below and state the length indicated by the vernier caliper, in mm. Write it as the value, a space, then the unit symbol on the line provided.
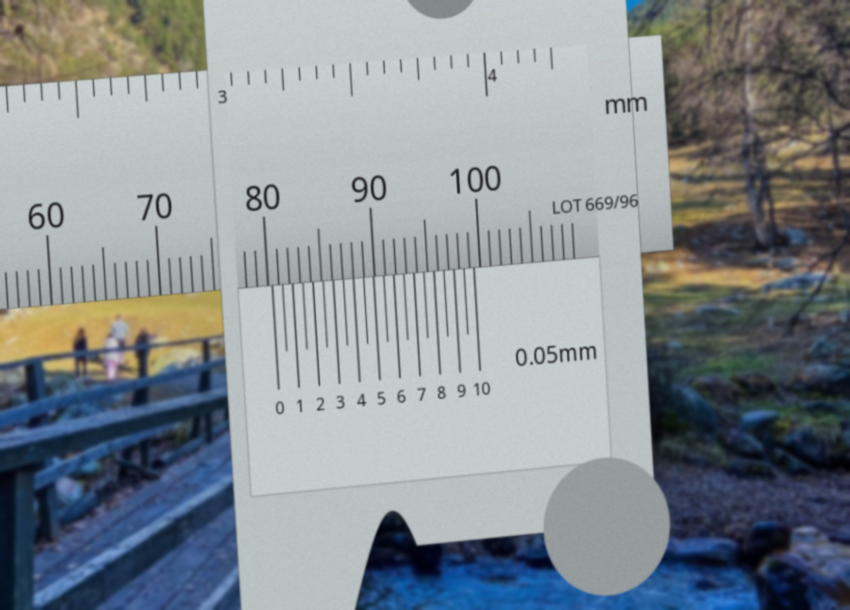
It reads 80.4 mm
